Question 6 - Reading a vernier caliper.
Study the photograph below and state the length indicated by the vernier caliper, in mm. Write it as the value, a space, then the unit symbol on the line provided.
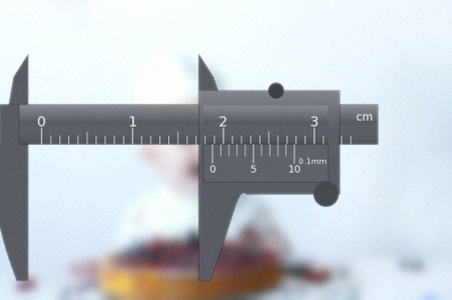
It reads 18.8 mm
